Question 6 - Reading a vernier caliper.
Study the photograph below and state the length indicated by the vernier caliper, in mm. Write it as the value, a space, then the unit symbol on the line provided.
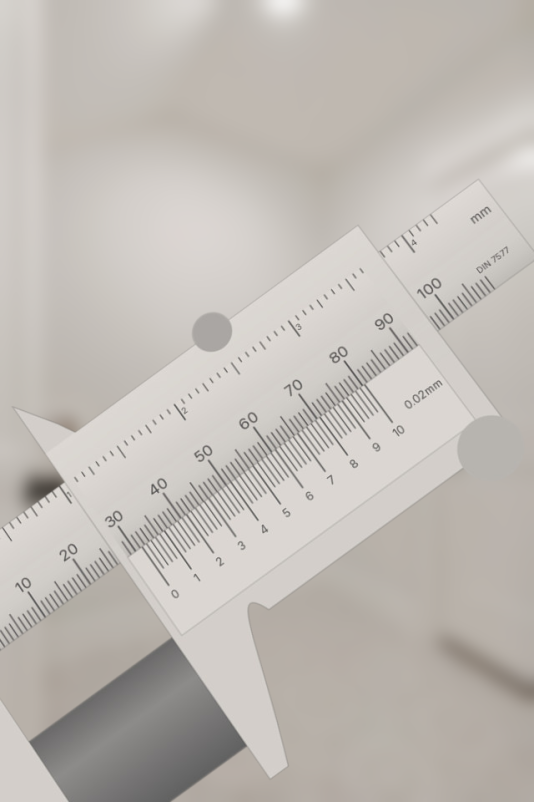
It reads 31.4 mm
